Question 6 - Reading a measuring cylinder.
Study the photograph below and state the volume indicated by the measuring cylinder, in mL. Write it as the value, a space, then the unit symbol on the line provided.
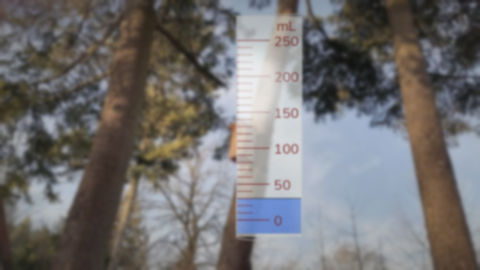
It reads 30 mL
